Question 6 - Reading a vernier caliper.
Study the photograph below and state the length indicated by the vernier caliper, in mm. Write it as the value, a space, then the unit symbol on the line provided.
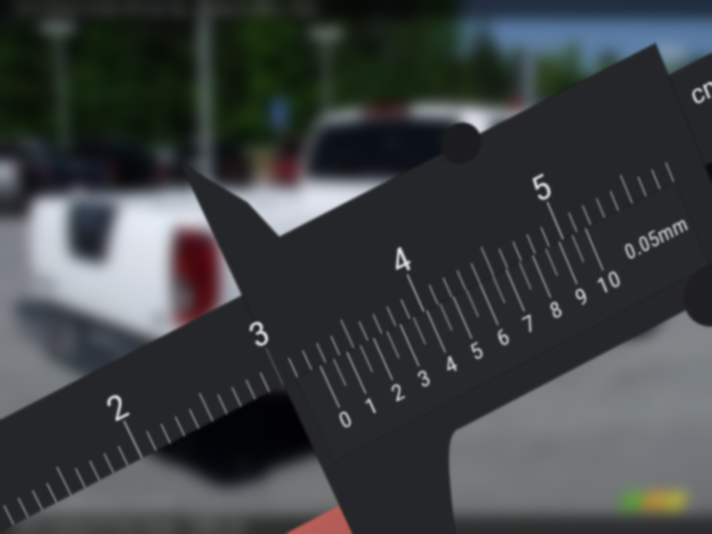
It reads 32.6 mm
